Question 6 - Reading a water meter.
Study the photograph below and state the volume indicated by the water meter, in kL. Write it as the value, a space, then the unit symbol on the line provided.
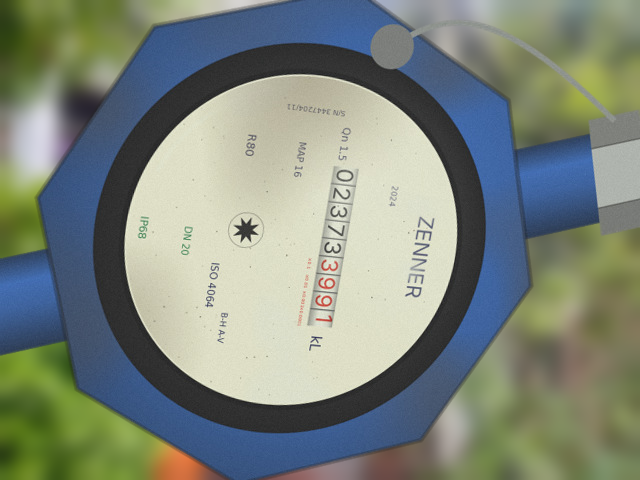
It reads 2373.3991 kL
